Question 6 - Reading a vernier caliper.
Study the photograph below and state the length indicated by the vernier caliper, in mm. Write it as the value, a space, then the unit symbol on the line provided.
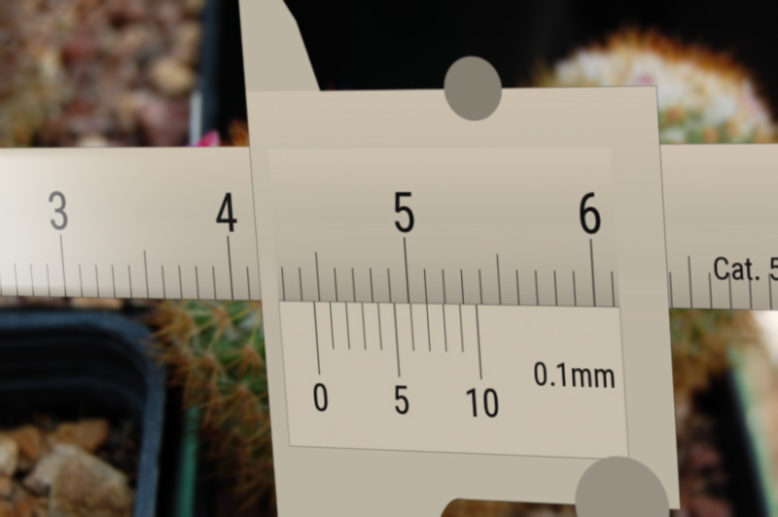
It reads 44.7 mm
